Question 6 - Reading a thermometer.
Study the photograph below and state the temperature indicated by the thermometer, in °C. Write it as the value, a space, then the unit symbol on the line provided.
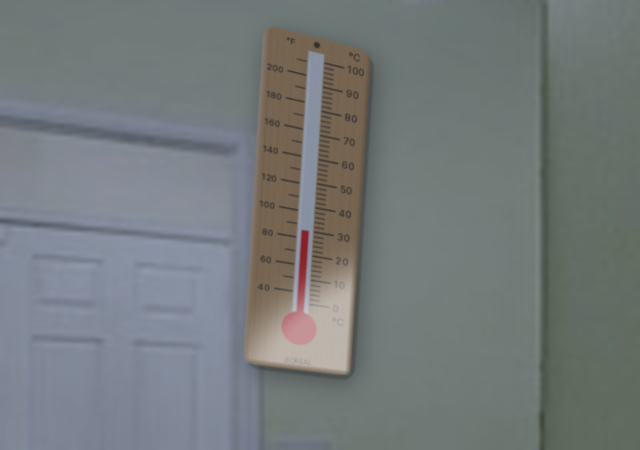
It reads 30 °C
